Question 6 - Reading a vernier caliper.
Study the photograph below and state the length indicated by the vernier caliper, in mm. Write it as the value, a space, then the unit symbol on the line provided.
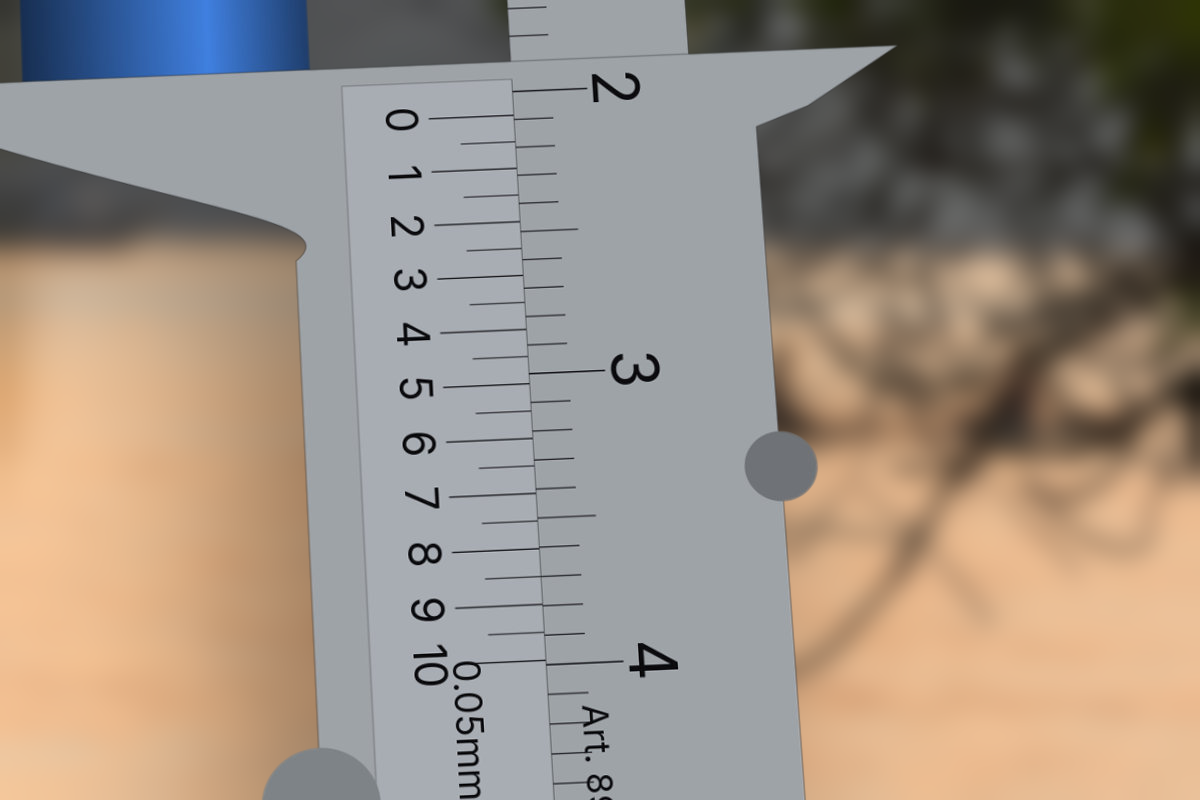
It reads 20.85 mm
